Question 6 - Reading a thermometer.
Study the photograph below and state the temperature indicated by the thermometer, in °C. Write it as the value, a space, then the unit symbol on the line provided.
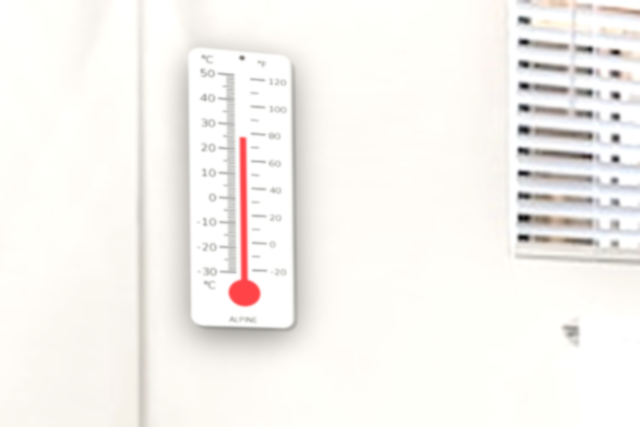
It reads 25 °C
